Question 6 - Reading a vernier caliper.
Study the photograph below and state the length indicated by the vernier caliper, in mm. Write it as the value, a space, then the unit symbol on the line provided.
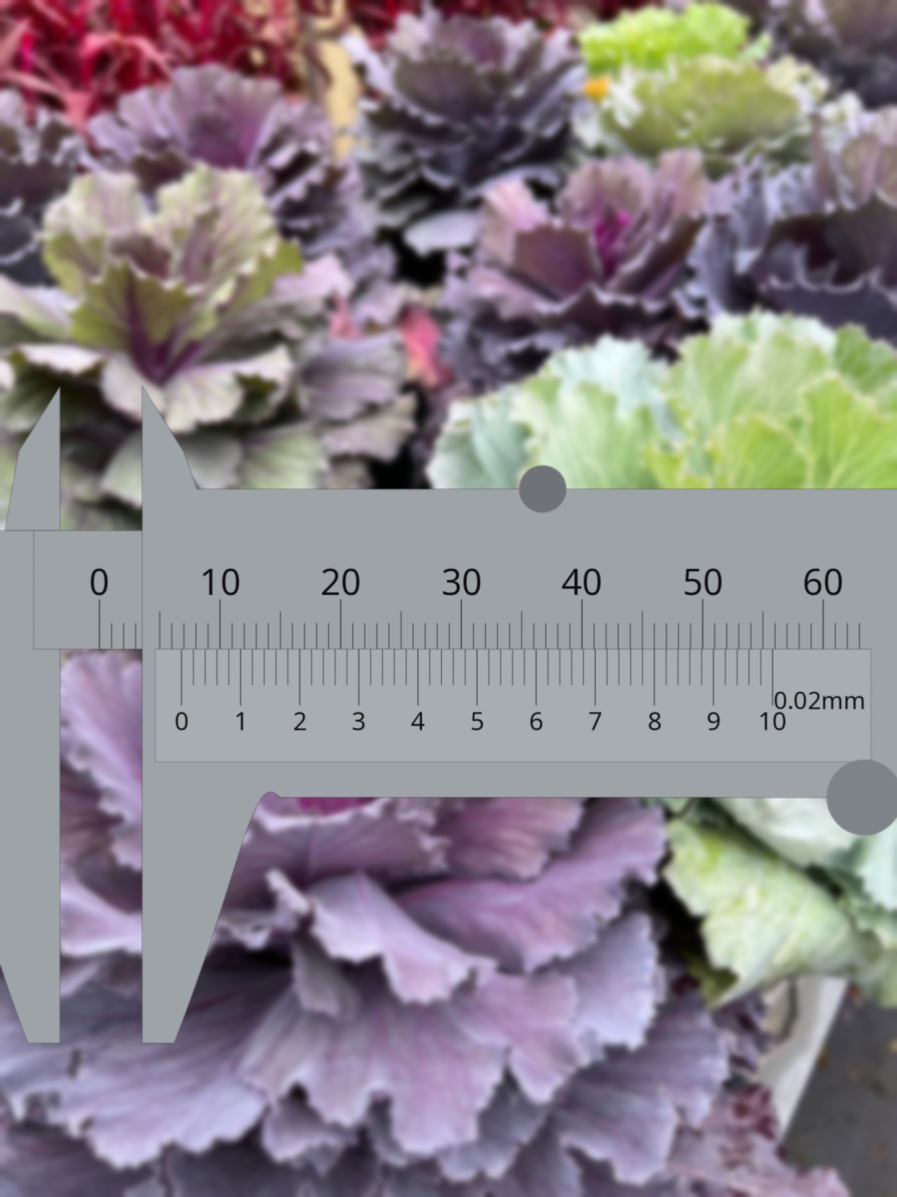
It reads 6.8 mm
